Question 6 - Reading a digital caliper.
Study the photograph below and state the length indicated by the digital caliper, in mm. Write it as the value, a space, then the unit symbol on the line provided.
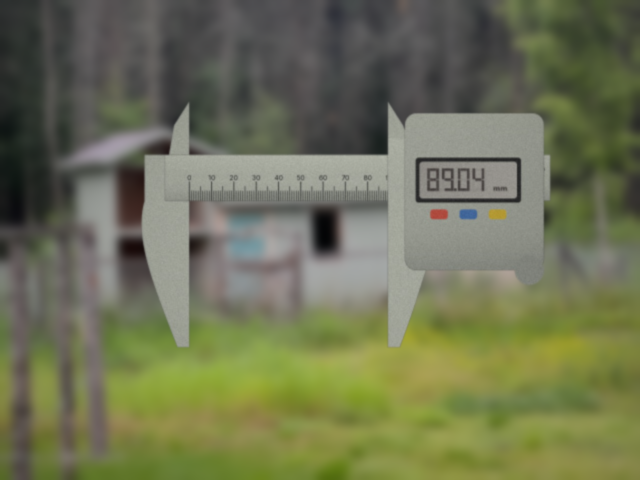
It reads 89.04 mm
